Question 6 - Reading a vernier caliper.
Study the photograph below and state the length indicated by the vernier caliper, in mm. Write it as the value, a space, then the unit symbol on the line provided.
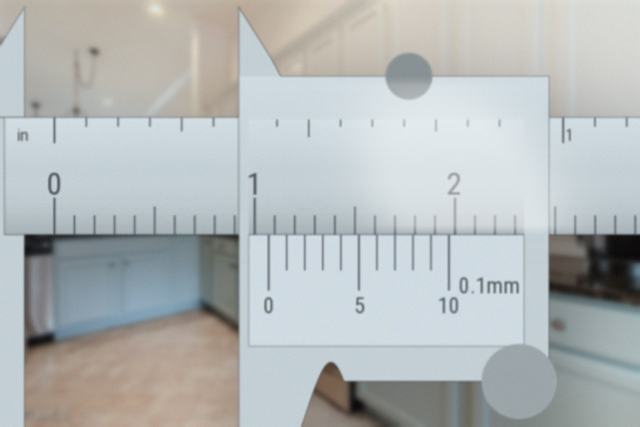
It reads 10.7 mm
